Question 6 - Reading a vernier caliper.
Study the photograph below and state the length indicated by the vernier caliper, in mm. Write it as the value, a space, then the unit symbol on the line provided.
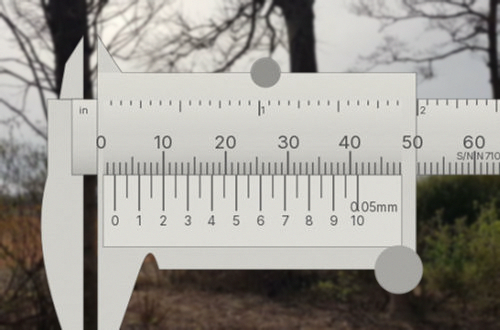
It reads 2.2 mm
